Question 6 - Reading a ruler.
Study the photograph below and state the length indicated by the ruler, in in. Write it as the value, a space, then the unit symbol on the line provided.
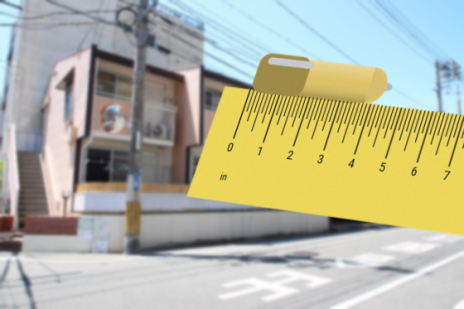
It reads 4.5 in
